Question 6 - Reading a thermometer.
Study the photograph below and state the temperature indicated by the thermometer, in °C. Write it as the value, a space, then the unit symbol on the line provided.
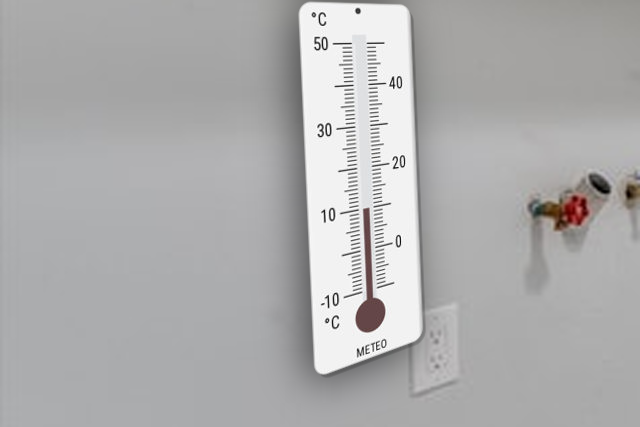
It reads 10 °C
